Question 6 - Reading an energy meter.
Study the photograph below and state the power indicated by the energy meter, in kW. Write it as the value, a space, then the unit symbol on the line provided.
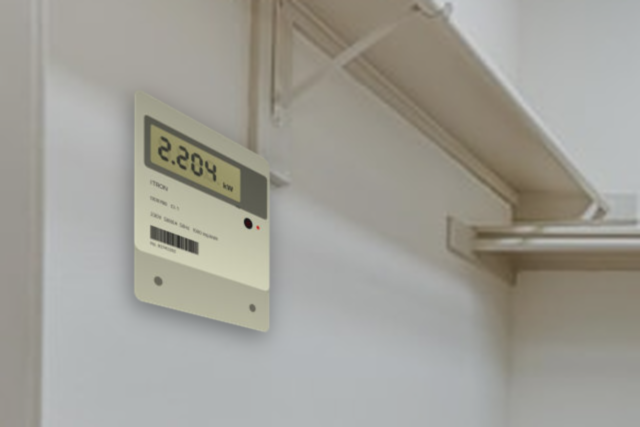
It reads 2.204 kW
